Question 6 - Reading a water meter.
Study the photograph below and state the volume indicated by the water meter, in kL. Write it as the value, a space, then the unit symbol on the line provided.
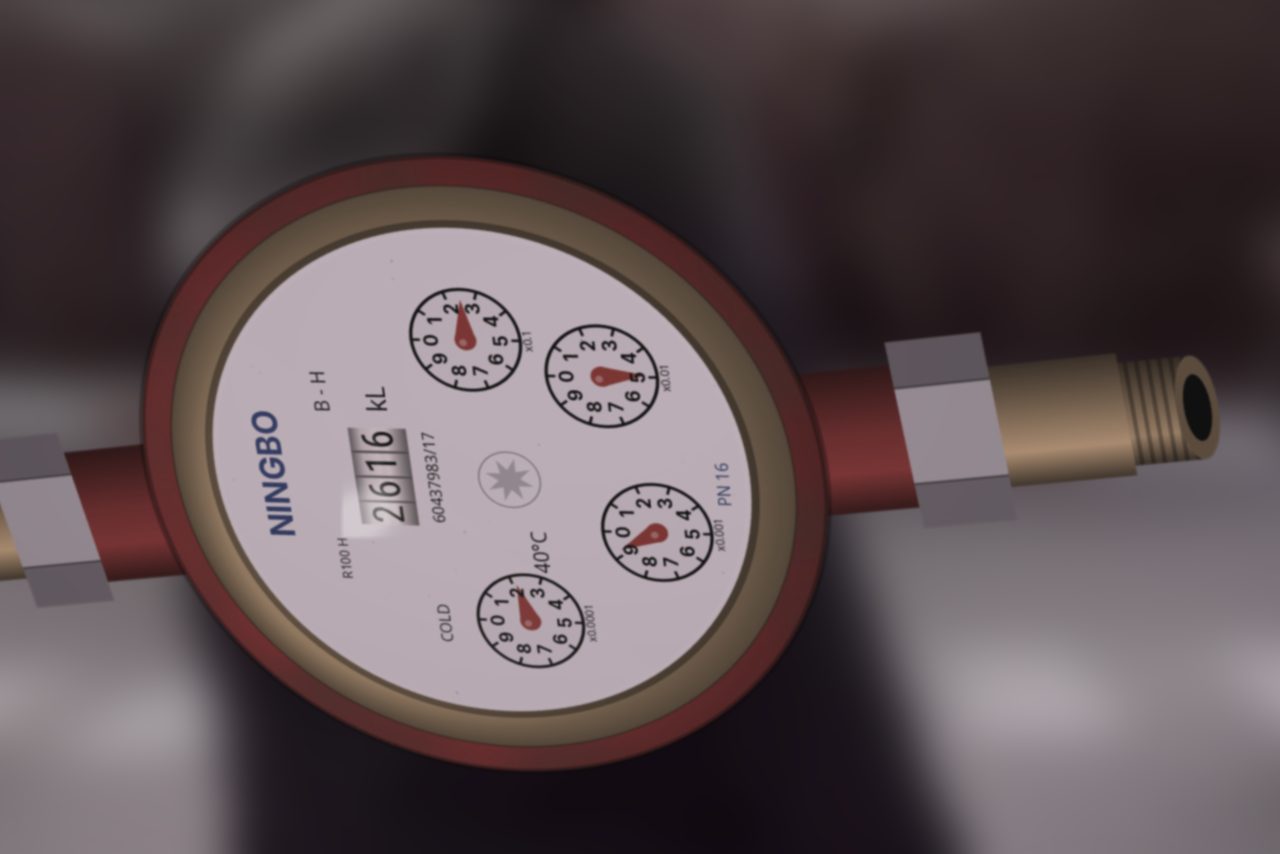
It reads 2616.2492 kL
